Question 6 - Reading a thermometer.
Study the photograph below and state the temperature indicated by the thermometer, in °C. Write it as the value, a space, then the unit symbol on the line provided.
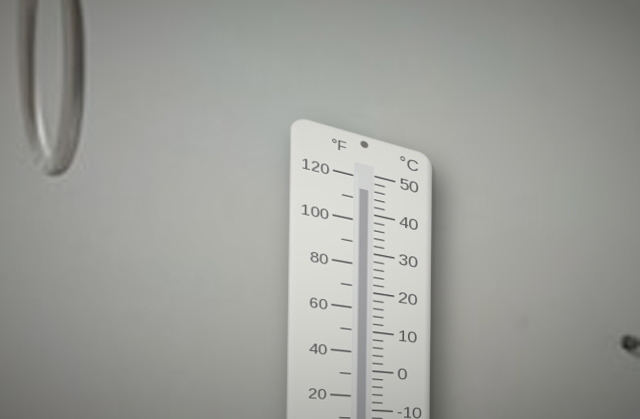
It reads 46 °C
